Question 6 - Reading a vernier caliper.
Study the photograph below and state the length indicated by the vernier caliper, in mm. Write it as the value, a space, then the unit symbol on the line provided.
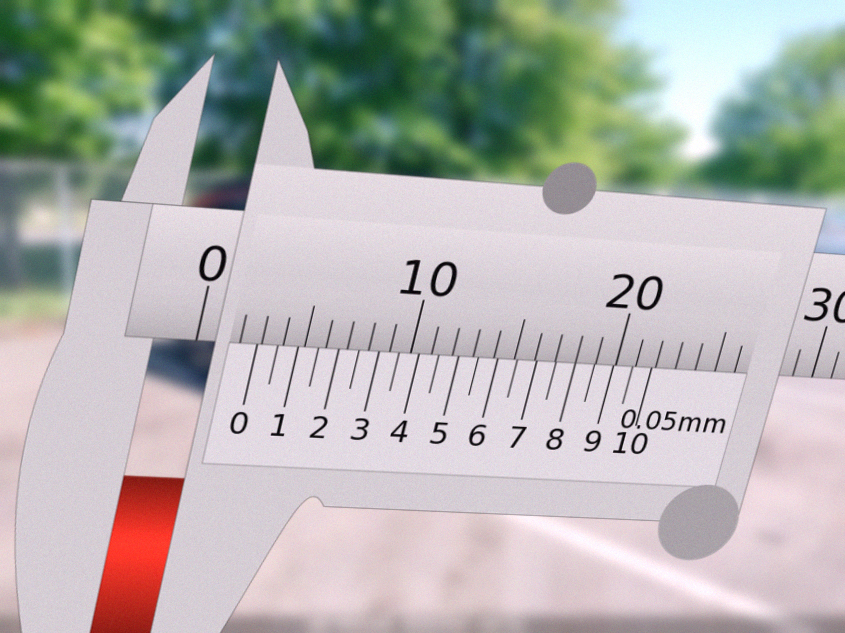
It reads 2.8 mm
